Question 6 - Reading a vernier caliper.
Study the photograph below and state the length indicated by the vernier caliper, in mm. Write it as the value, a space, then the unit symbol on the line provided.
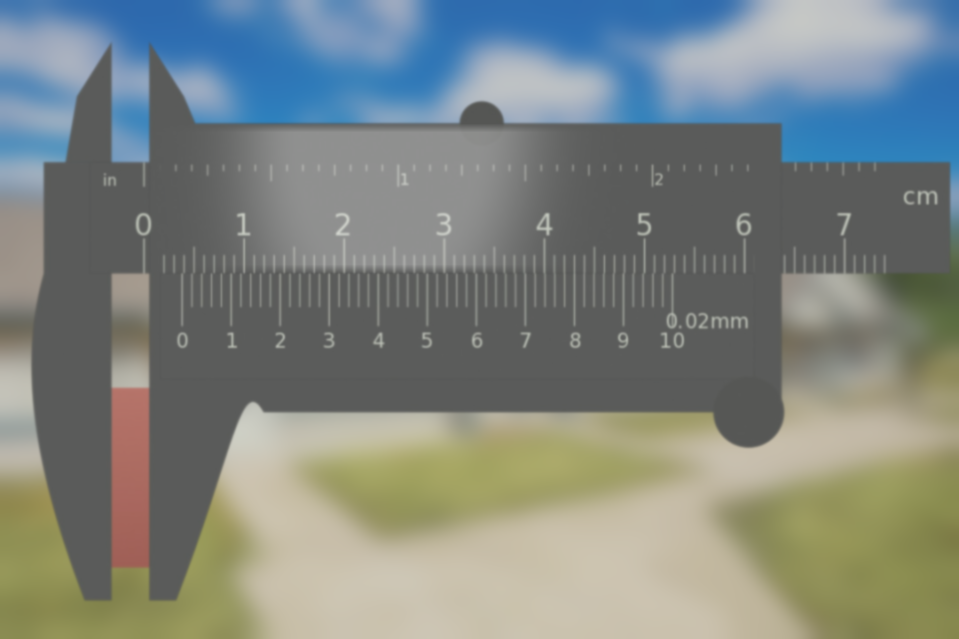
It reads 3.8 mm
